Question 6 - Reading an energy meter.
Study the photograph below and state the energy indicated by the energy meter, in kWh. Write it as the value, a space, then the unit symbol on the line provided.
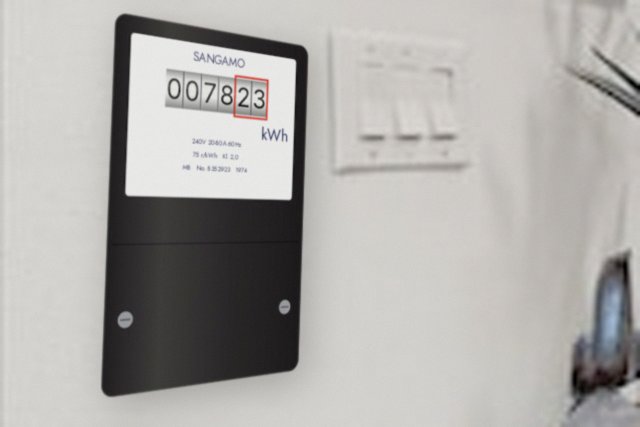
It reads 78.23 kWh
